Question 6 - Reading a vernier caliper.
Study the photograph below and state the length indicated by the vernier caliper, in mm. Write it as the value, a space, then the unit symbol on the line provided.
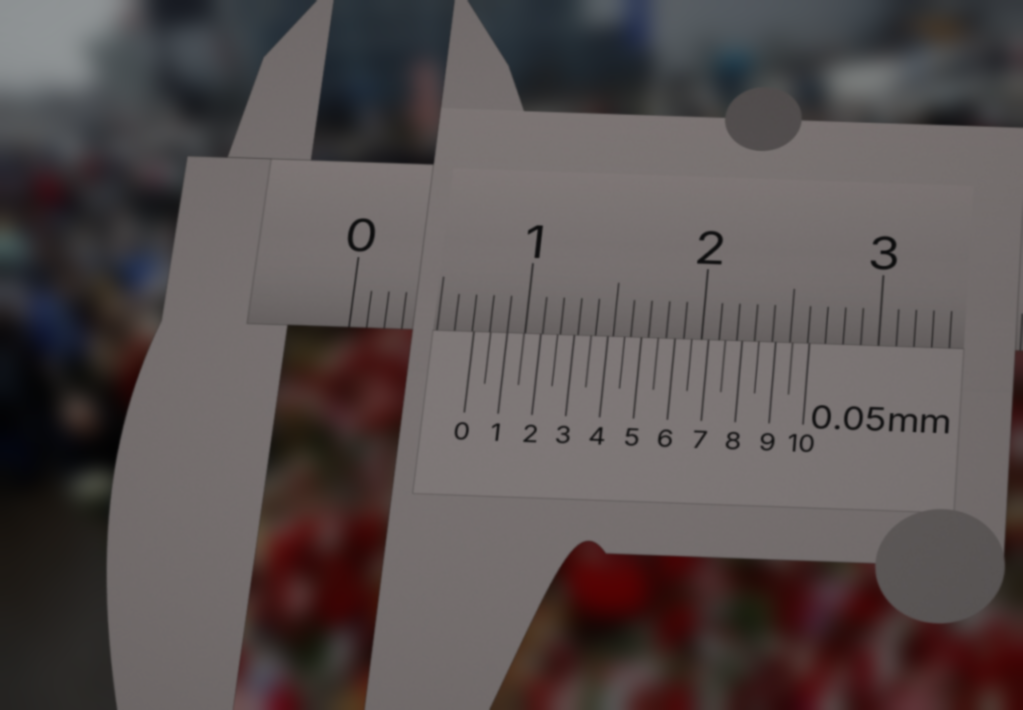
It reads 7.1 mm
